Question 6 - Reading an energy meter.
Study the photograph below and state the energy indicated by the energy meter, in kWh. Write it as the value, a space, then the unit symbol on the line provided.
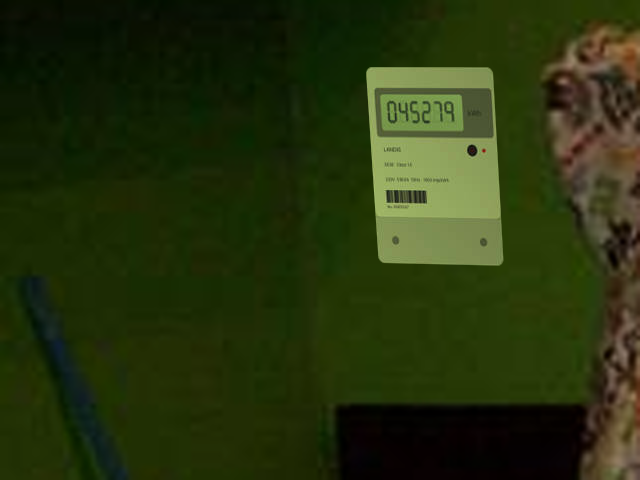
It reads 45279 kWh
